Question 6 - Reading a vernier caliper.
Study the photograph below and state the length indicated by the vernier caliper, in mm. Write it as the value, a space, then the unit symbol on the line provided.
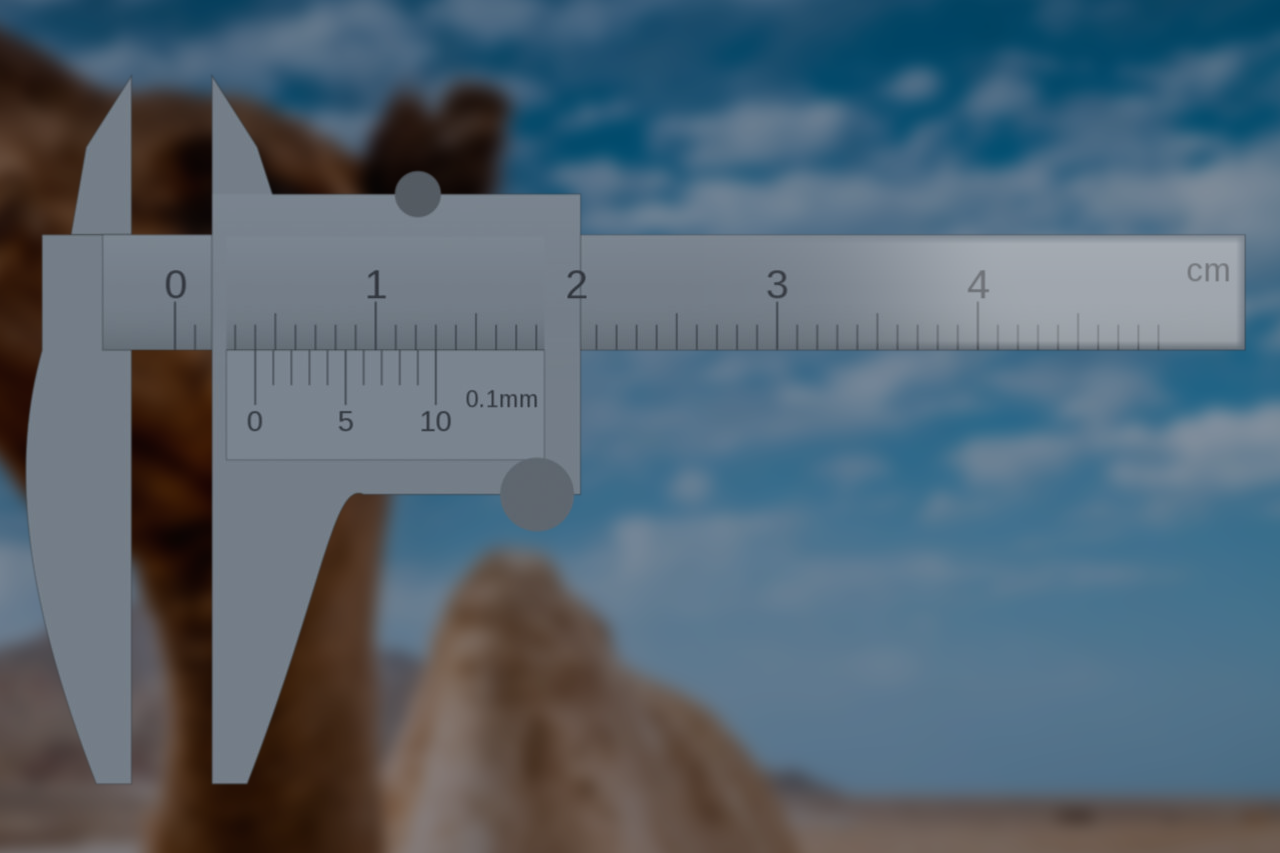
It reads 4.0 mm
